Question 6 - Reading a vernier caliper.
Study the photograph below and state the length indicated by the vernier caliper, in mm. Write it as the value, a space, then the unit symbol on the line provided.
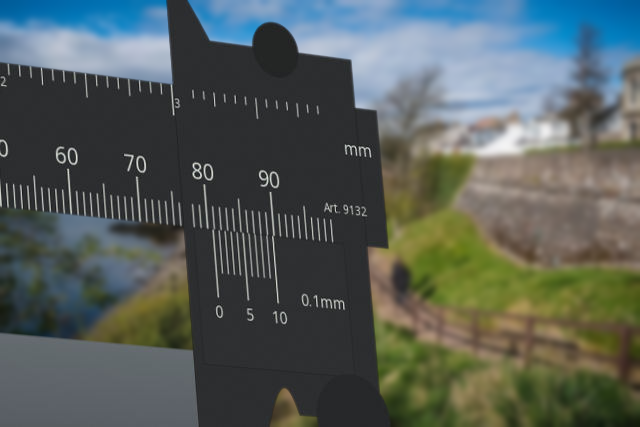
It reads 80.8 mm
